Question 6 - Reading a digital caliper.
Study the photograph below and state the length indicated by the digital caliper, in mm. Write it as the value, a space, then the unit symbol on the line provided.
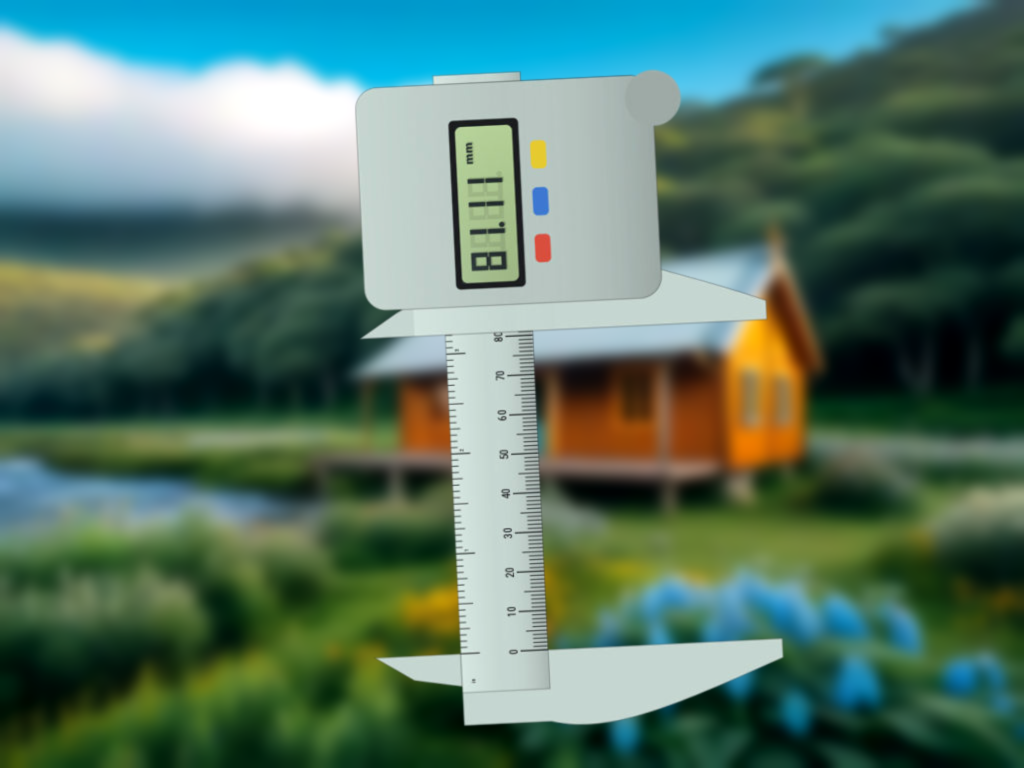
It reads 81.11 mm
